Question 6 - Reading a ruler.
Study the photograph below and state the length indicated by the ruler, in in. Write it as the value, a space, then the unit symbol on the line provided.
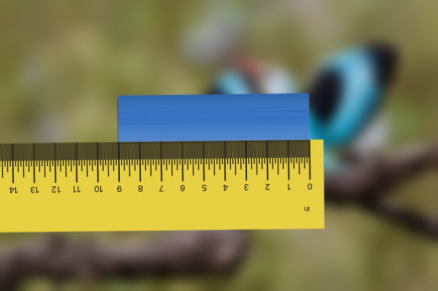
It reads 9 in
